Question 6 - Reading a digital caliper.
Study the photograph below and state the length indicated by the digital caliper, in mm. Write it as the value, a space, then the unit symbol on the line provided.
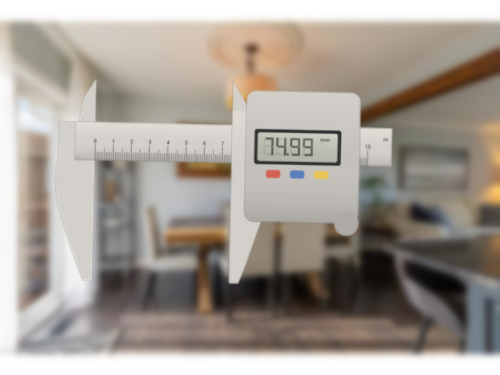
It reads 74.99 mm
